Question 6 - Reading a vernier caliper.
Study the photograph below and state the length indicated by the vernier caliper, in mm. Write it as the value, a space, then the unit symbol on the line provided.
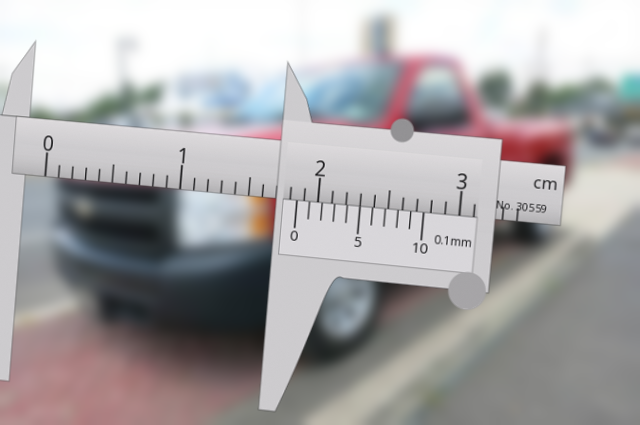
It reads 18.5 mm
